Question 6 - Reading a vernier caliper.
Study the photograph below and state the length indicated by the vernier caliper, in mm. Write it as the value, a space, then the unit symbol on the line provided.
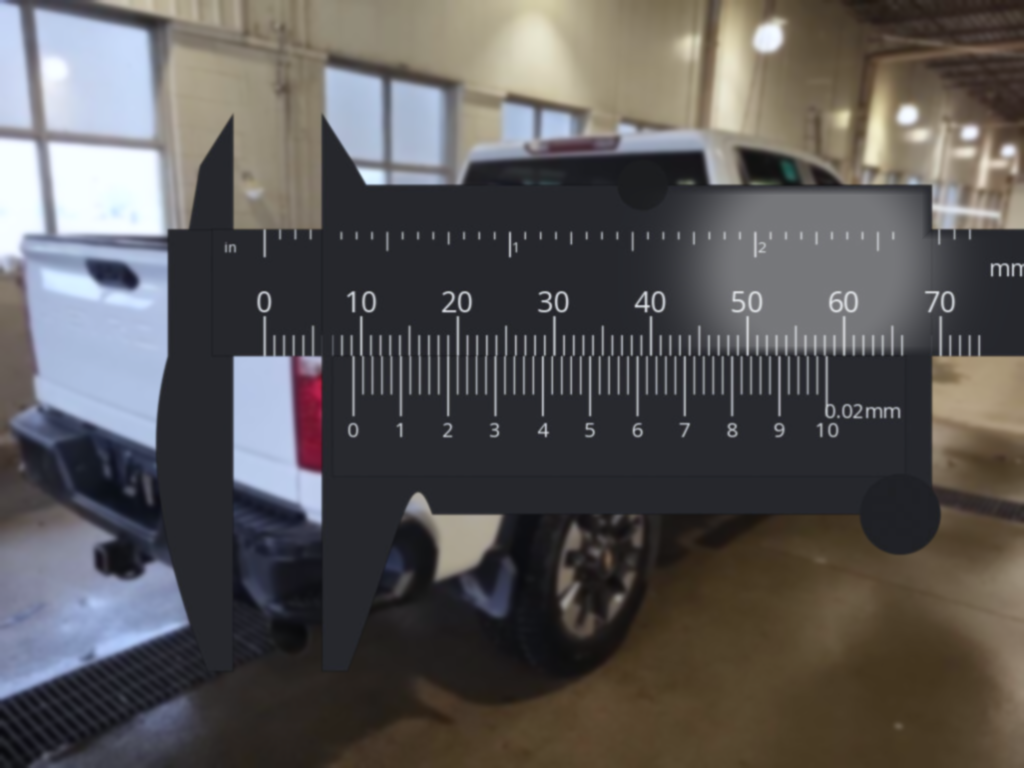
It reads 9.2 mm
